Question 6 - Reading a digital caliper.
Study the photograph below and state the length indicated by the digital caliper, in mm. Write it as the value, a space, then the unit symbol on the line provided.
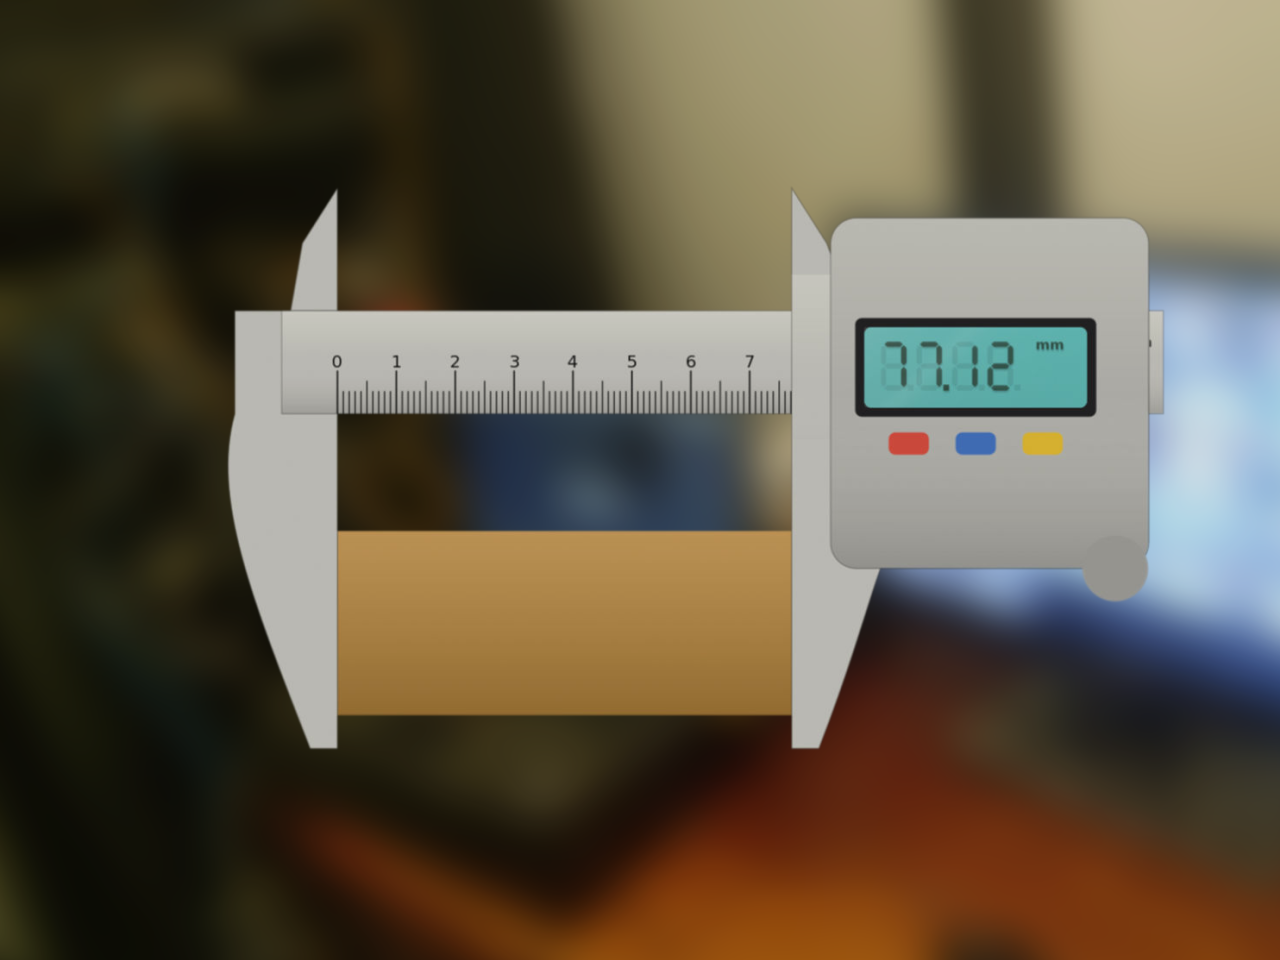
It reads 77.12 mm
